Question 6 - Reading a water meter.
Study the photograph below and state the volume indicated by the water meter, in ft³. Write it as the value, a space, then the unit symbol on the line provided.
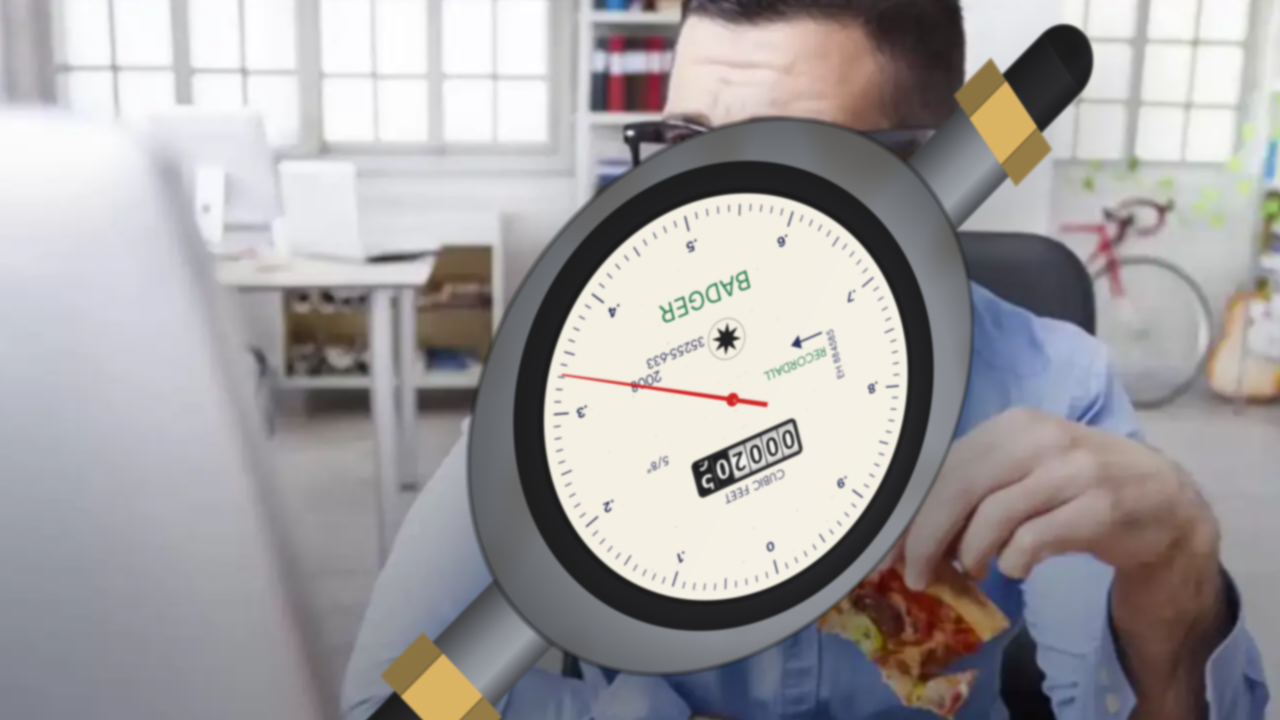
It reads 205.33 ft³
